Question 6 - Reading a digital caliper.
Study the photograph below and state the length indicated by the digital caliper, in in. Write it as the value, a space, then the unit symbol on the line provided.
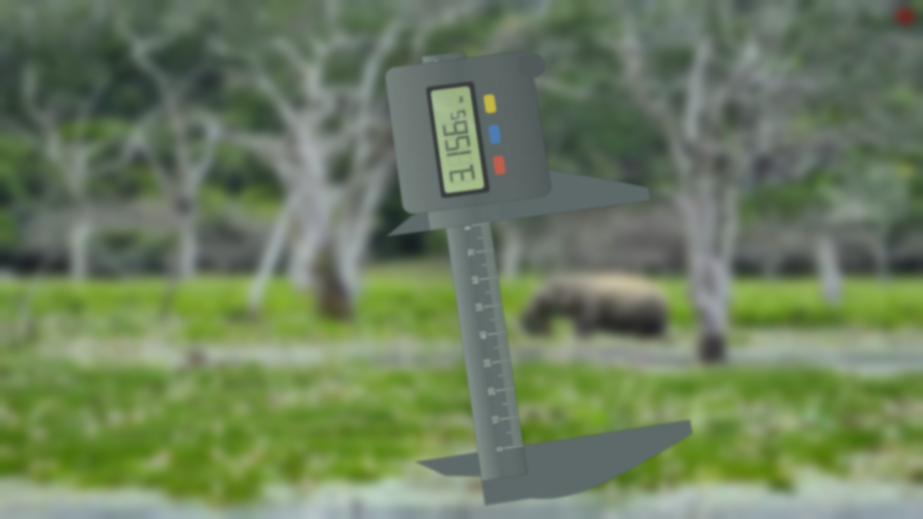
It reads 3.1565 in
